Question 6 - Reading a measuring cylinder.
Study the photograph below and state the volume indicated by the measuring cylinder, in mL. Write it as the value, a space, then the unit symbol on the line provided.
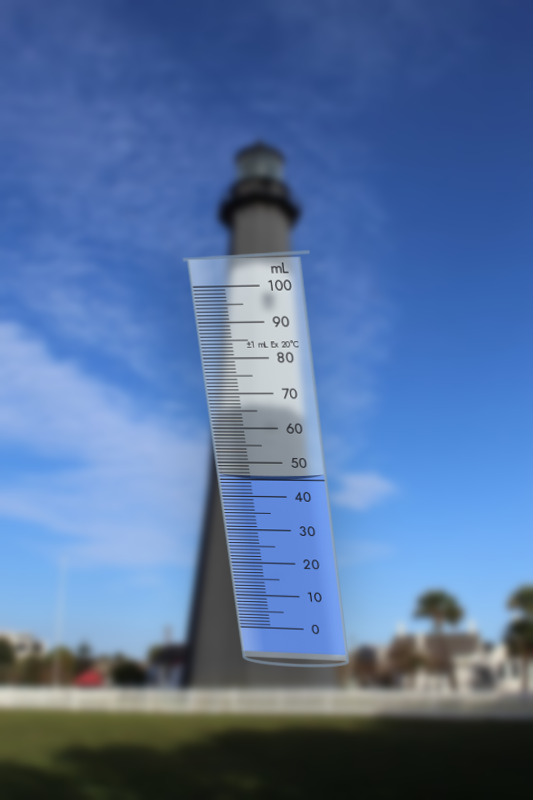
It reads 45 mL
